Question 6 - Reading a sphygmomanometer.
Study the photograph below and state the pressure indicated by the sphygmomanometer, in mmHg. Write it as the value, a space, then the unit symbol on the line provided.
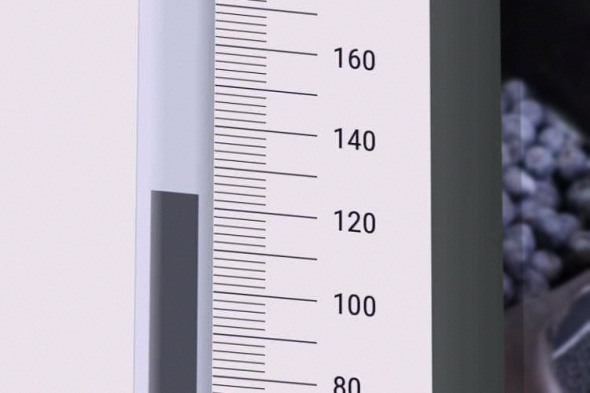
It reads 123 mmHg
